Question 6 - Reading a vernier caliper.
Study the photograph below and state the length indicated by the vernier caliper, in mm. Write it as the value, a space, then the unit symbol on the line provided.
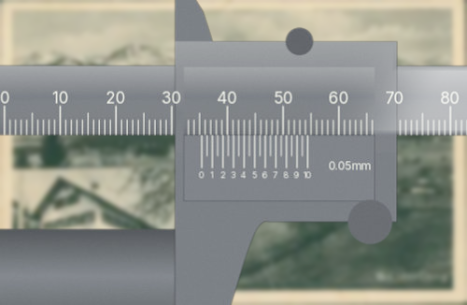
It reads 35.4 mm
